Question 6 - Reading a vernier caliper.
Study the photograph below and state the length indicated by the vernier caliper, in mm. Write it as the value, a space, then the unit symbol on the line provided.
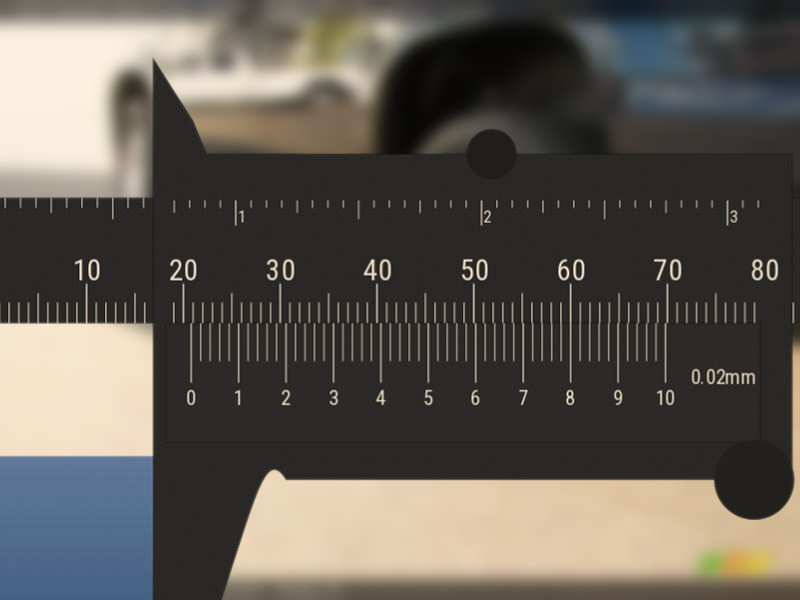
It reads 20.8 mm
